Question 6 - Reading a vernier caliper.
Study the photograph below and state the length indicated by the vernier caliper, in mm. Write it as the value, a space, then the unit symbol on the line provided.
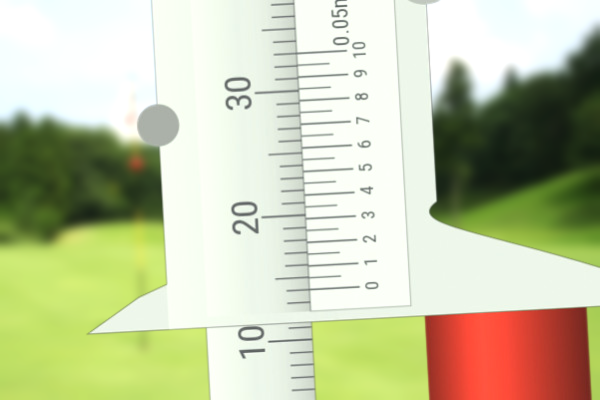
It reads 14.0 mm
